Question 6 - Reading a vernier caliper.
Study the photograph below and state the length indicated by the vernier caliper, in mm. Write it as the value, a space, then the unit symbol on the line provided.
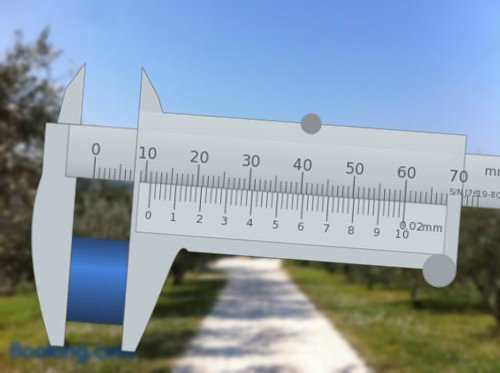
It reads 11.0 mm
